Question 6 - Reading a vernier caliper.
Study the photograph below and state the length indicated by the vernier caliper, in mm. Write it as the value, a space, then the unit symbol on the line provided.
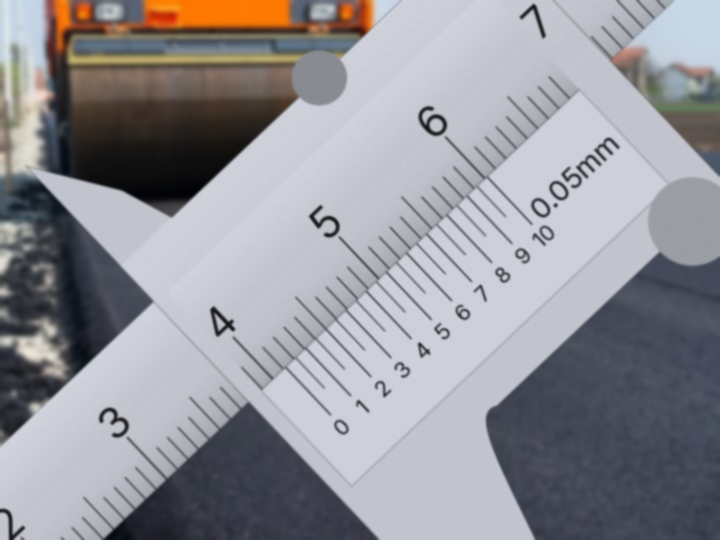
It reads 41.2 mm
